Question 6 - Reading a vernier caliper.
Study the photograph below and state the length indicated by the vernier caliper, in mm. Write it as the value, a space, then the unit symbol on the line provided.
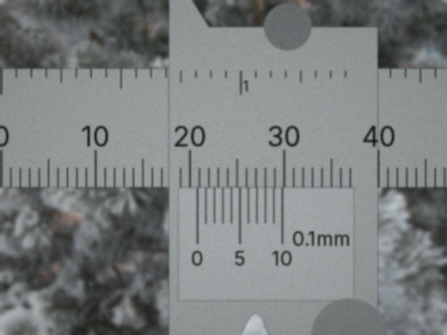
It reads 20.8 mm
